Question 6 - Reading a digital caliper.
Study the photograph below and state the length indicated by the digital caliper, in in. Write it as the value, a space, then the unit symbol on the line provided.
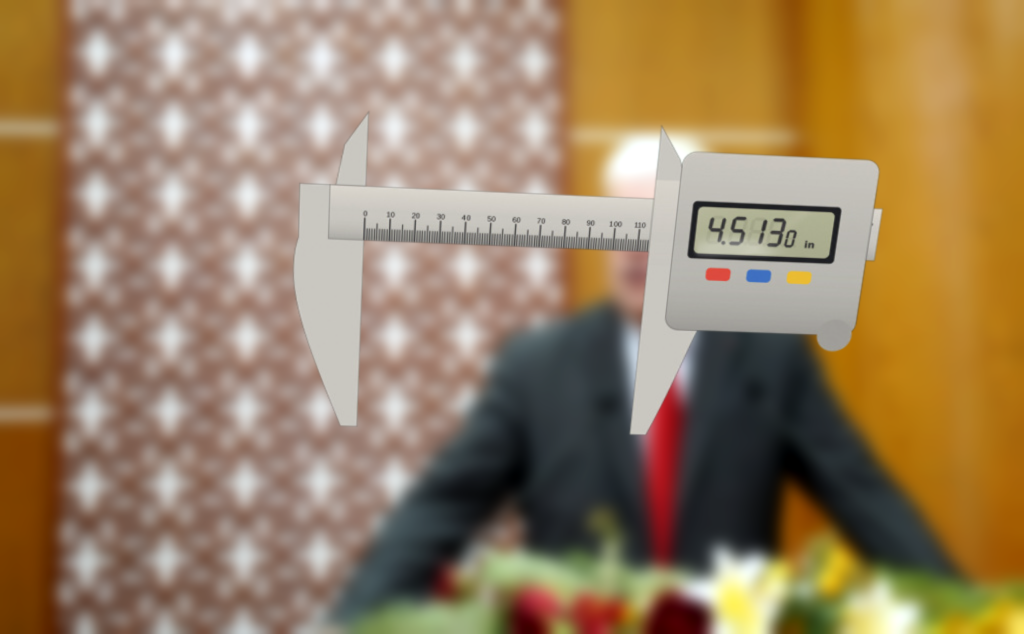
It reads 4.5130 in
